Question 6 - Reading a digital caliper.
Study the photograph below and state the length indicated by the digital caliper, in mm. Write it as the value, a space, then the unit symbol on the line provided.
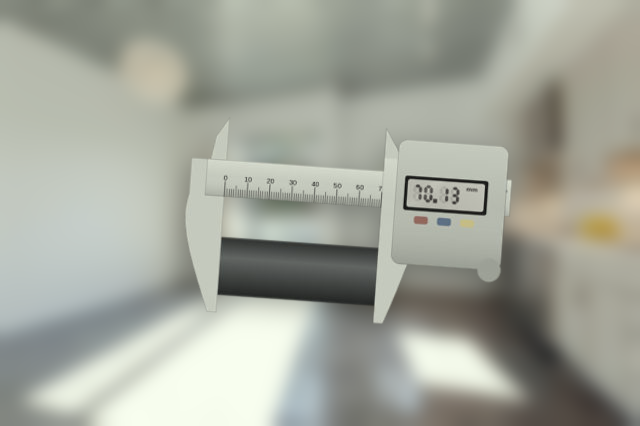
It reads 70.13 mm
